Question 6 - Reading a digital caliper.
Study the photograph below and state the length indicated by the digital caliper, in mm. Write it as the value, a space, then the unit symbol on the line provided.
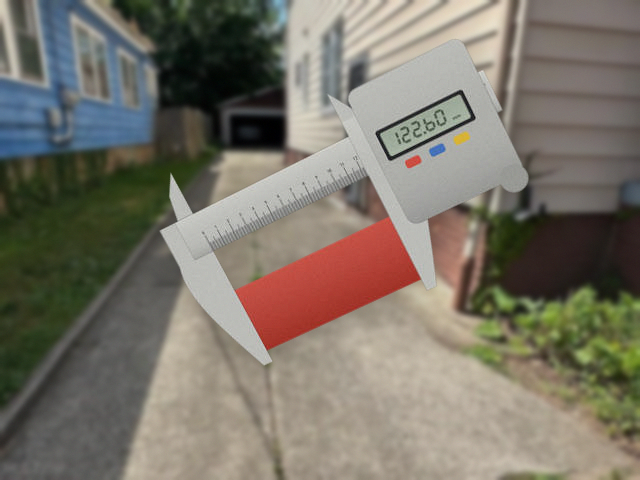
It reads 122.60 mm
